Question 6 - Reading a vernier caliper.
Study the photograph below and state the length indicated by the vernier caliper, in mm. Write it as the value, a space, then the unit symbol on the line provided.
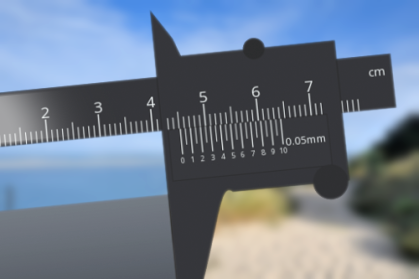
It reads 45.2 mm
